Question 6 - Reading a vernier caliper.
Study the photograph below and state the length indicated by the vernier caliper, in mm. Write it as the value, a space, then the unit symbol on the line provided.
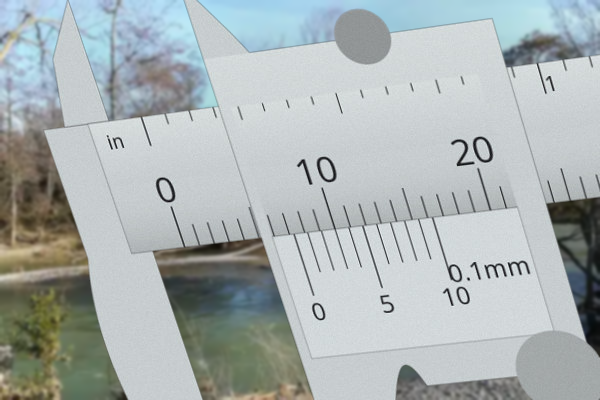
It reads 7.3 mm
